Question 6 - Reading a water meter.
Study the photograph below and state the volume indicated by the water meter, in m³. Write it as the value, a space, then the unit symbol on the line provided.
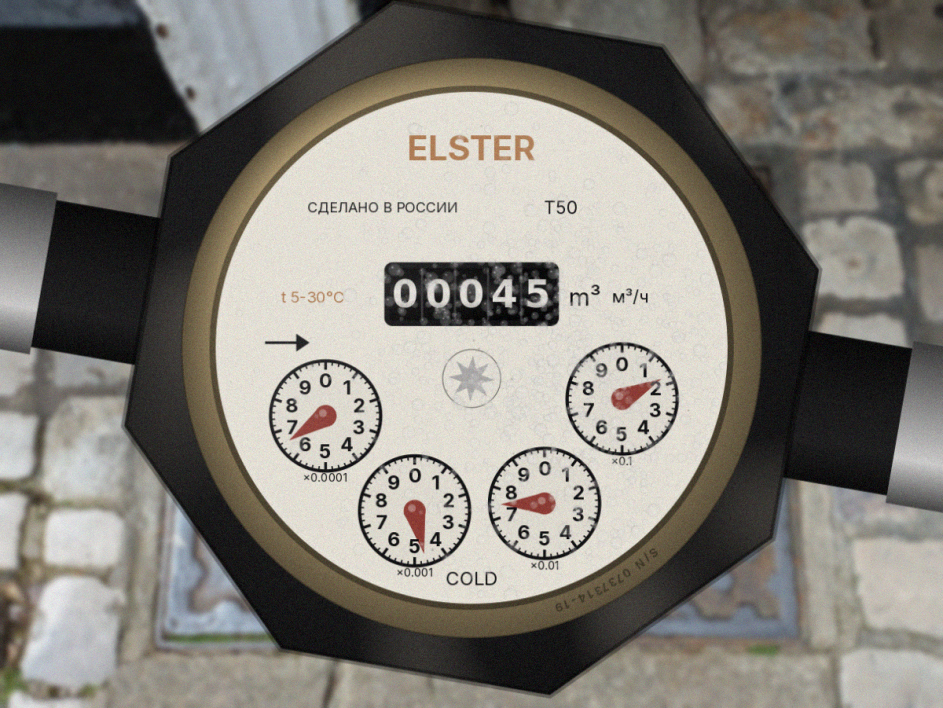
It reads 45.1746 m³
